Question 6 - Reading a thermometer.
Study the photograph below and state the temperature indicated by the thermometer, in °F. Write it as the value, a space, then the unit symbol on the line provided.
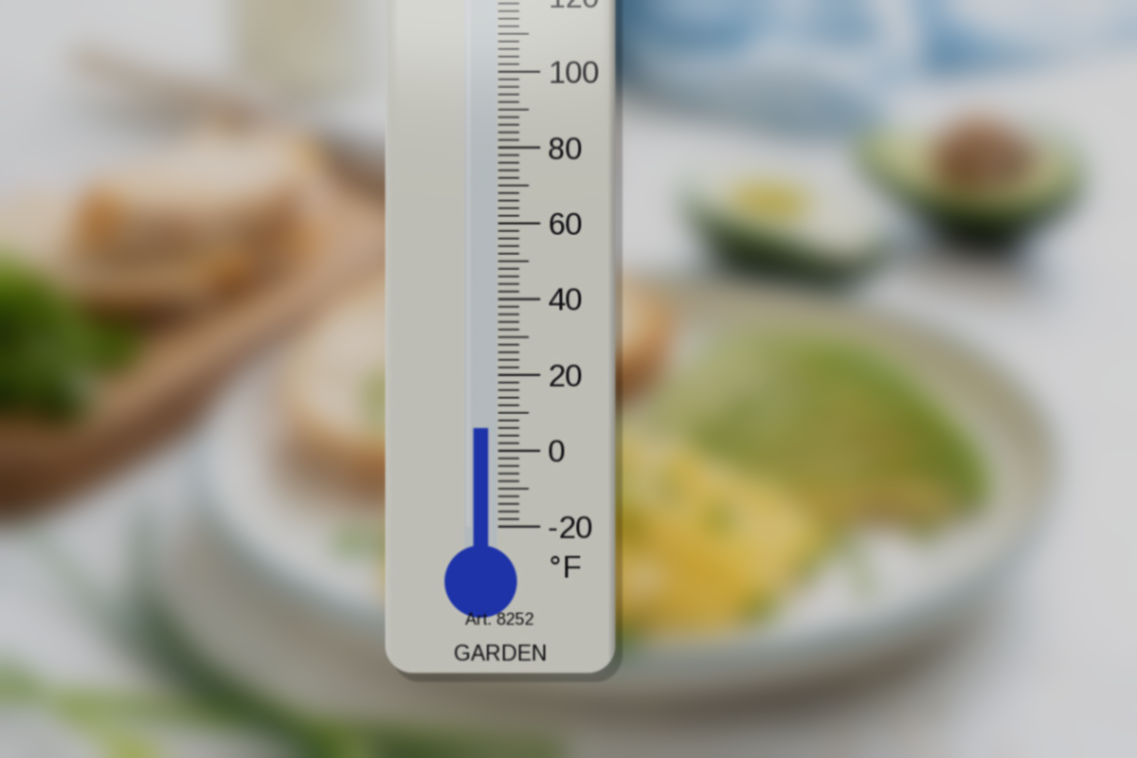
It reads 6 °F
